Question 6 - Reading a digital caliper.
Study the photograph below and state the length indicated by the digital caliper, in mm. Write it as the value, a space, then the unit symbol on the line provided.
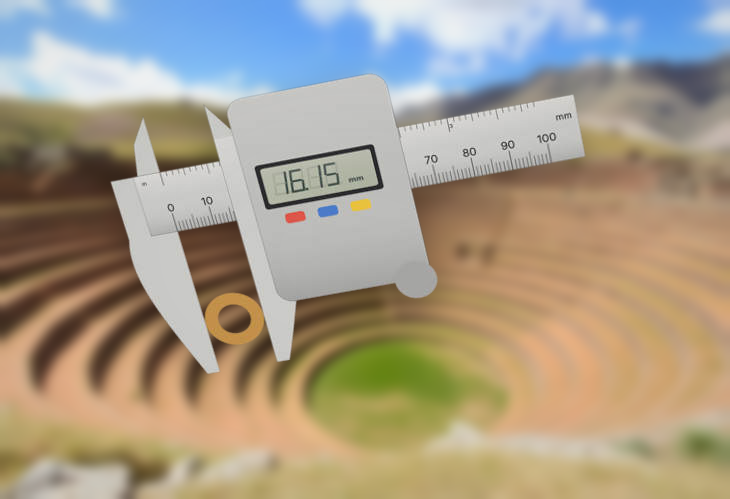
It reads 16.15 mm
